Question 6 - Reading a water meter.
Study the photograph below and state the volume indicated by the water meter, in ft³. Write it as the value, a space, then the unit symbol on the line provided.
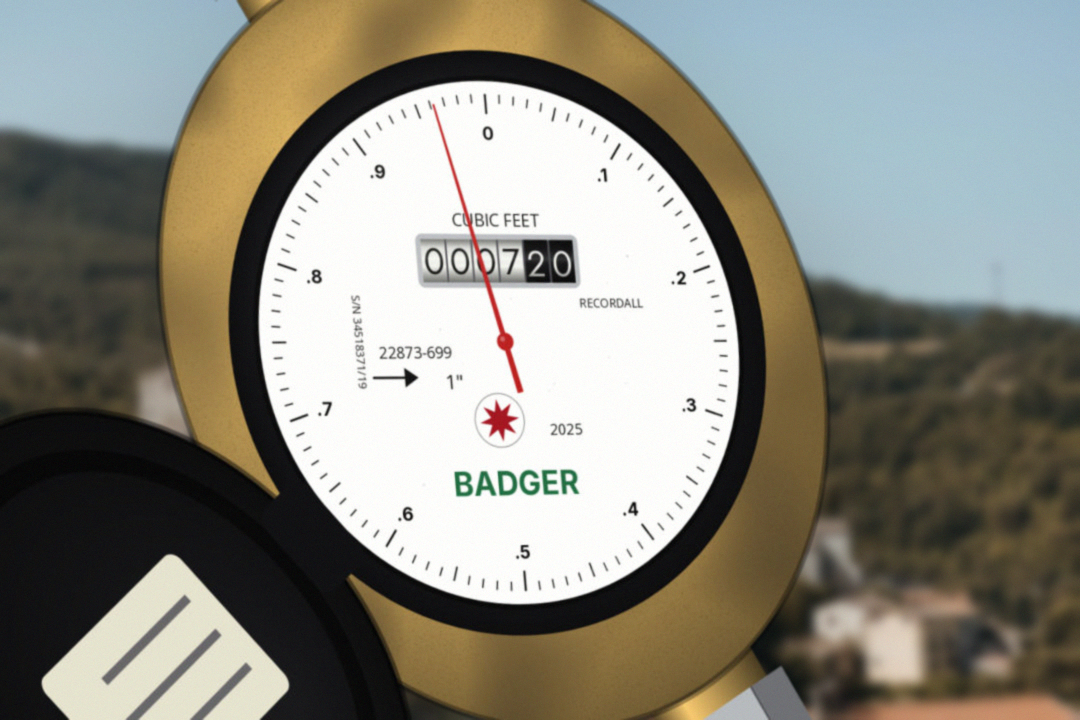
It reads 719.96 ft³
